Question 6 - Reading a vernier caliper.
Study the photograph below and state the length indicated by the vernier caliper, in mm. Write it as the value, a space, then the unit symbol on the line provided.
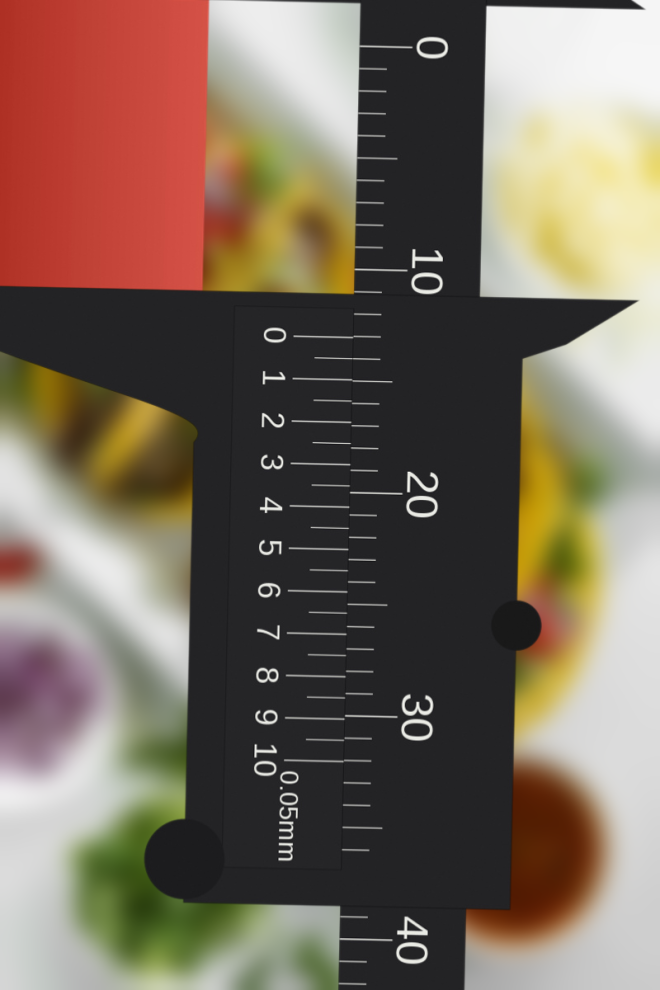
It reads 13.05 mm
